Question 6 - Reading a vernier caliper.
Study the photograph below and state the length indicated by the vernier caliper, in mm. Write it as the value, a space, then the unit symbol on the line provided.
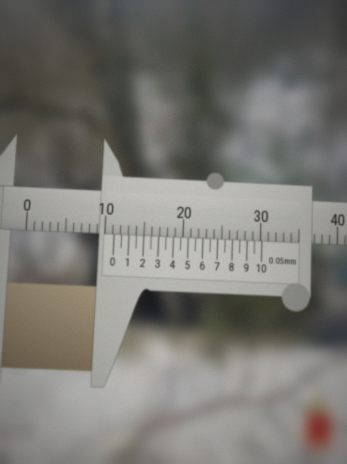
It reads 11.2 mm
